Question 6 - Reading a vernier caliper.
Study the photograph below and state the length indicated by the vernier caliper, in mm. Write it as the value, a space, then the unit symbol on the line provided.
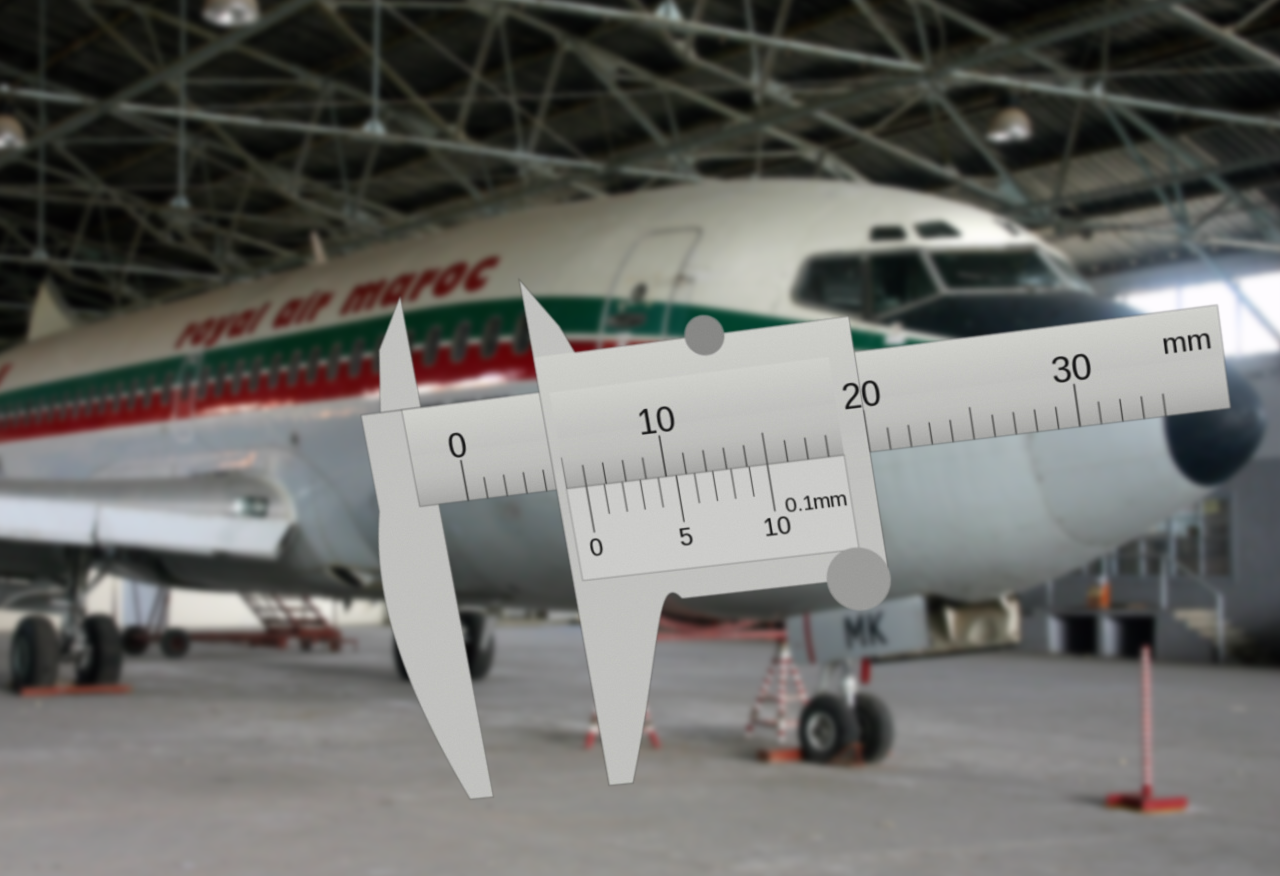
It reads 6.0 mm
